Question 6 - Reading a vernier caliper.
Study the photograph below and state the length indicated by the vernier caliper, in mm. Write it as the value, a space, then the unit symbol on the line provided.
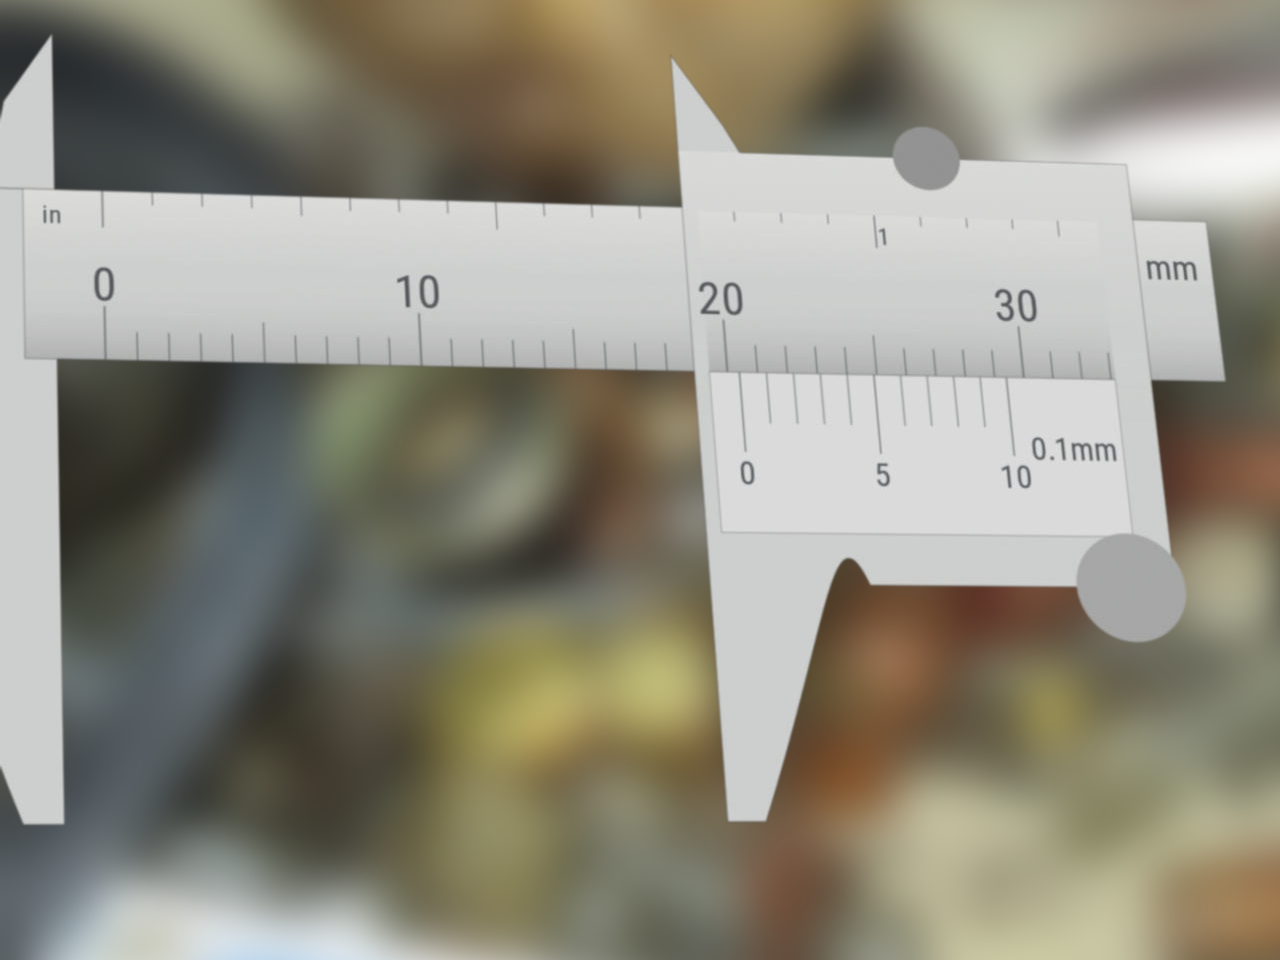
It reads 20.4 mm
